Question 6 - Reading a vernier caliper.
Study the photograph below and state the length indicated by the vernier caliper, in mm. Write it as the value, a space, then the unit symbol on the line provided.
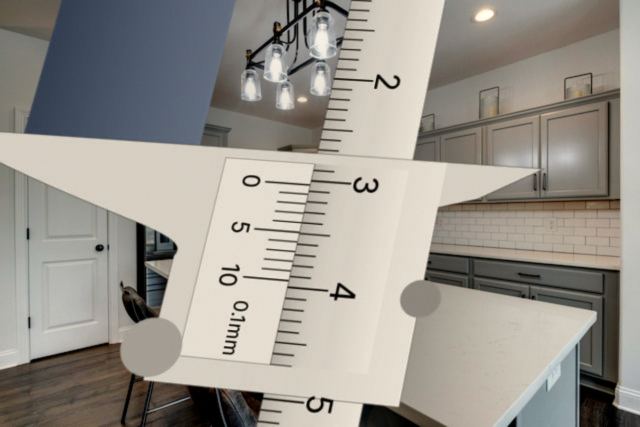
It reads 30.4 mm
